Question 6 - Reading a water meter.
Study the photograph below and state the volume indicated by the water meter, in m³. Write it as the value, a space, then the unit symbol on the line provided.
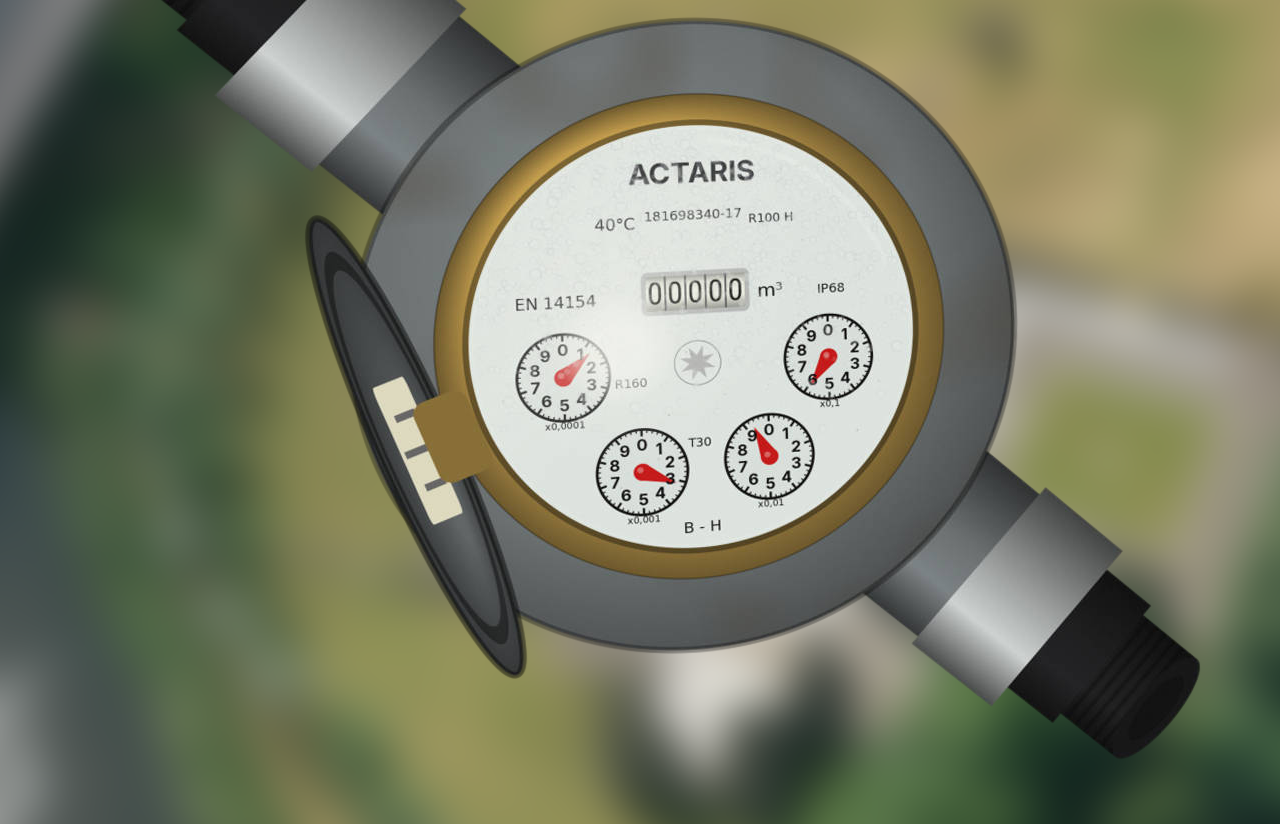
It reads 0.5931 m³
